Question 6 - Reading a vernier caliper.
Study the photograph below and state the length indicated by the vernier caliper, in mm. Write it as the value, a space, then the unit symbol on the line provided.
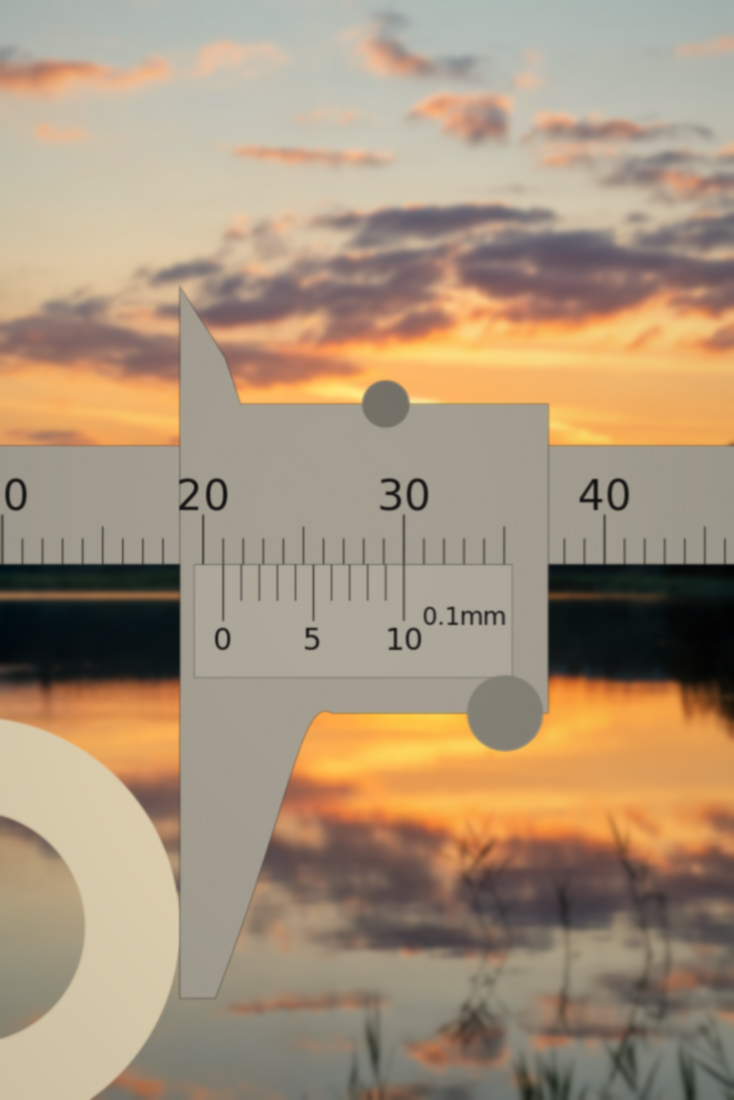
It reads 21.0 mm
